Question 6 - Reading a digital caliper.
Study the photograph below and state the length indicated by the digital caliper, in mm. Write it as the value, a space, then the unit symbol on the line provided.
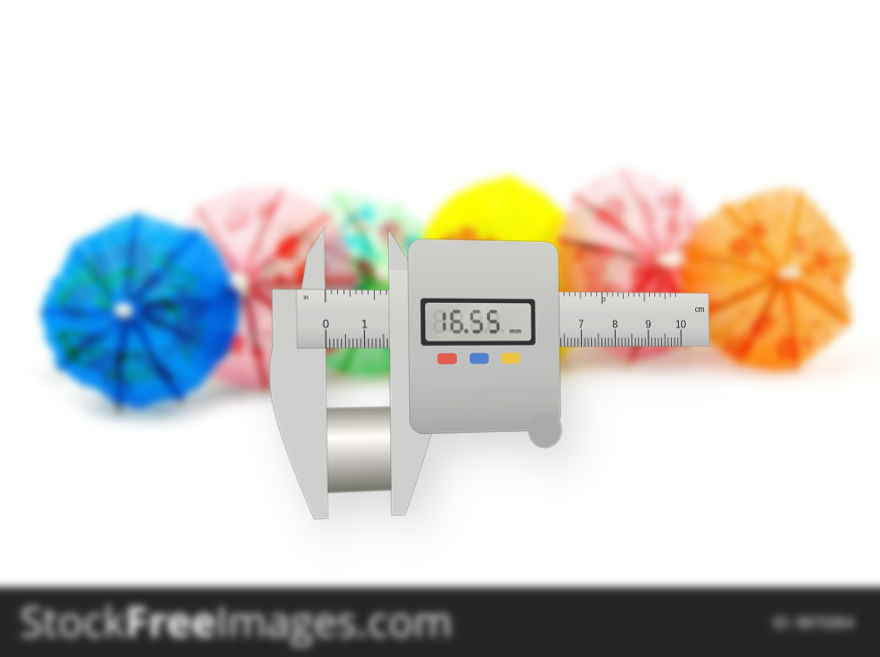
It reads 16.55 mm
